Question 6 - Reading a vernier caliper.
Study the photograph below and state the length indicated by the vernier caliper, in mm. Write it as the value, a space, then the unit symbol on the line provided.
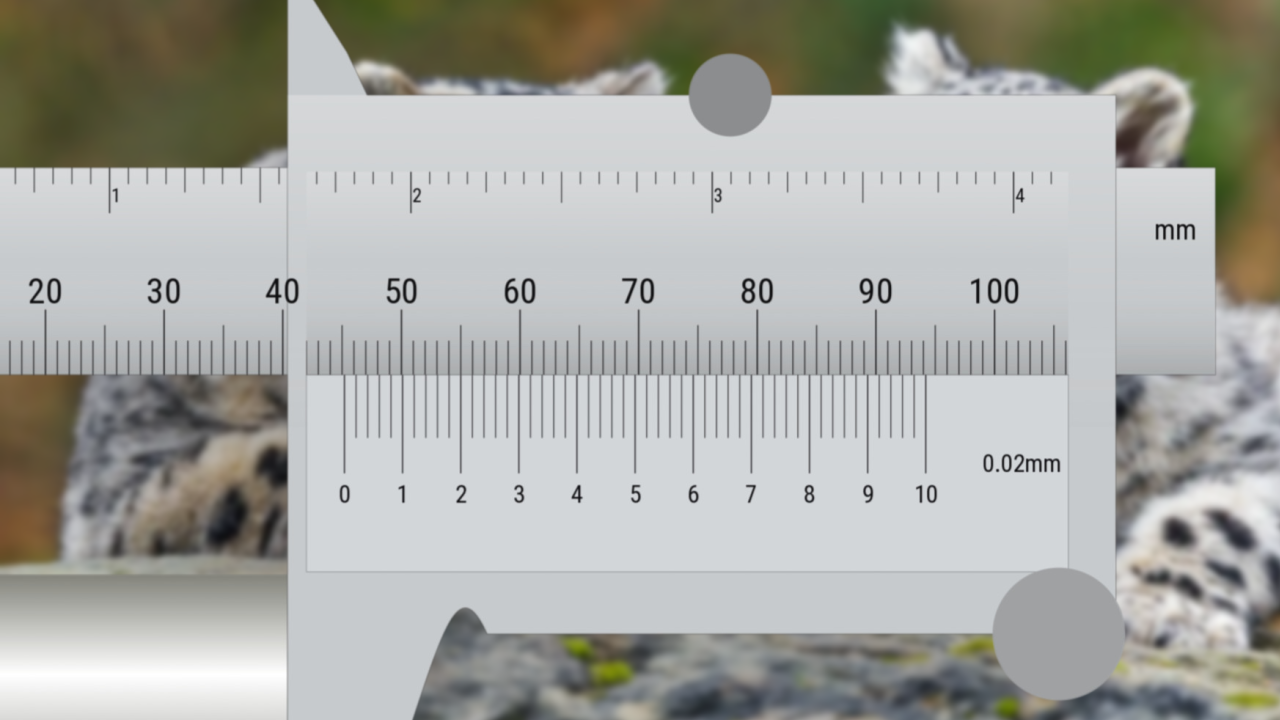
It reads 45.2 mm
